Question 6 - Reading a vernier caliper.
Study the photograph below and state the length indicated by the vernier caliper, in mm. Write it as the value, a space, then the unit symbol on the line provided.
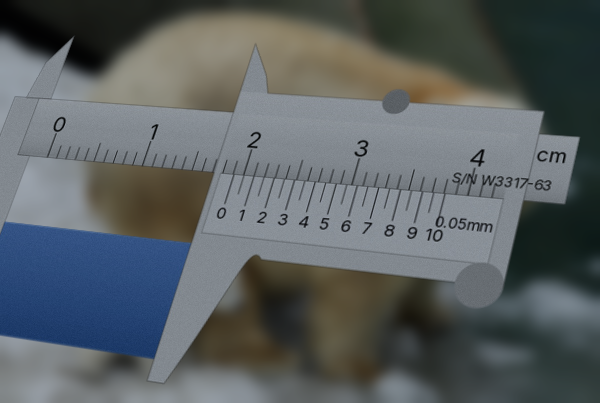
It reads 19.1 mm
